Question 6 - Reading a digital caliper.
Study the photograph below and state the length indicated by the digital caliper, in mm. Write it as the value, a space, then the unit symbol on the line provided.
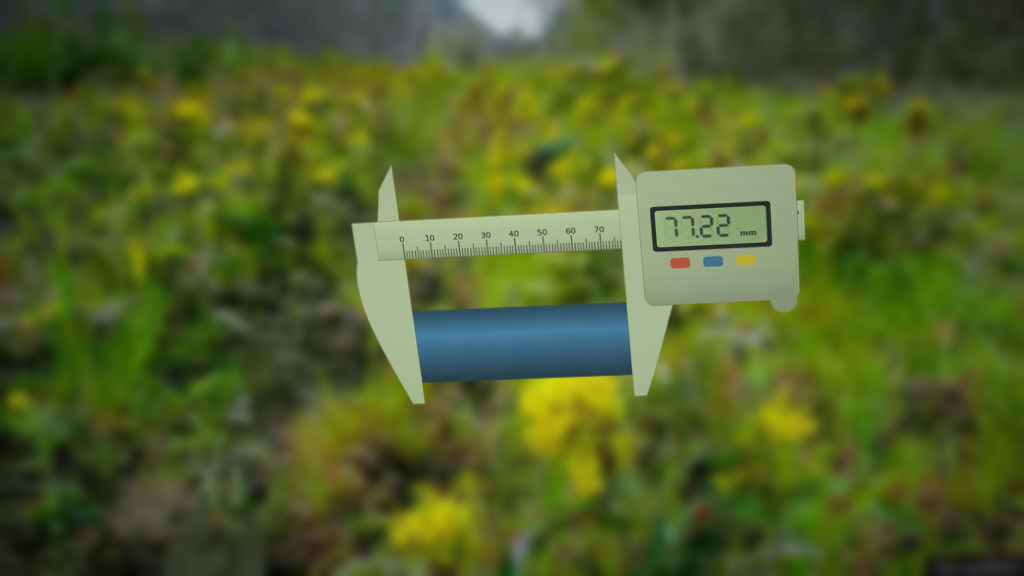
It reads 77.22 mm
